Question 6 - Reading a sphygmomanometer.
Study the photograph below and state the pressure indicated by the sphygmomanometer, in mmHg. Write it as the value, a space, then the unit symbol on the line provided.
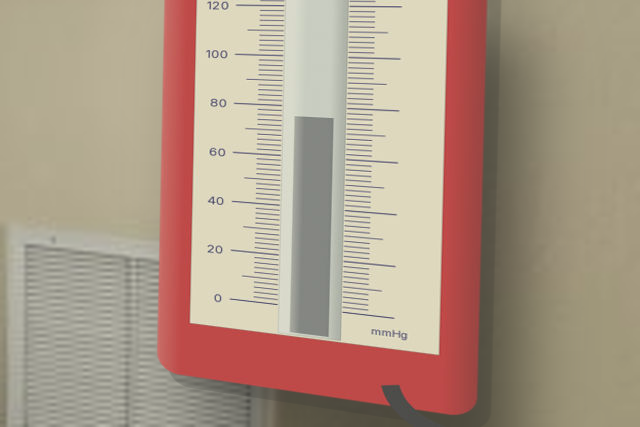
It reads 76 mmHg
